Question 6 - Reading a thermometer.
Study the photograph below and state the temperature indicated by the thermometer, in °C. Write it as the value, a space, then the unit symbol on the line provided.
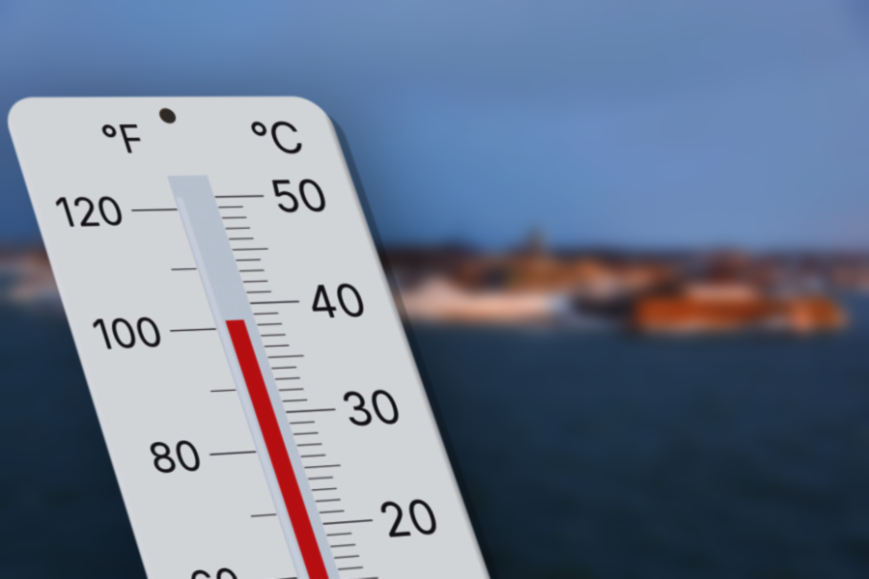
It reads 38.5 °C
